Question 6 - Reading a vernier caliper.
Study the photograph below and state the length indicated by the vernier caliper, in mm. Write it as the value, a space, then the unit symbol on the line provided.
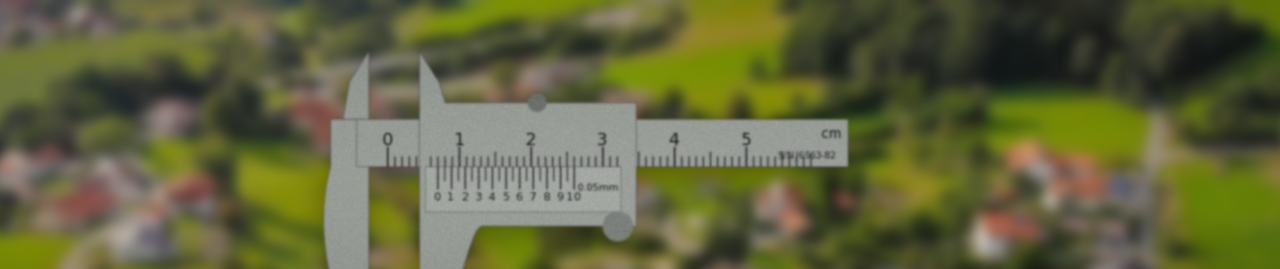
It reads 7.0 mm
